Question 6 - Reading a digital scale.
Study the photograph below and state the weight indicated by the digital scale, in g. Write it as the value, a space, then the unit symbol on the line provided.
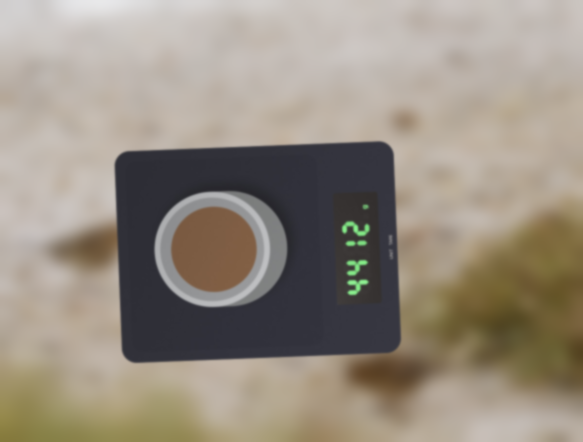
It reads 4412 g
